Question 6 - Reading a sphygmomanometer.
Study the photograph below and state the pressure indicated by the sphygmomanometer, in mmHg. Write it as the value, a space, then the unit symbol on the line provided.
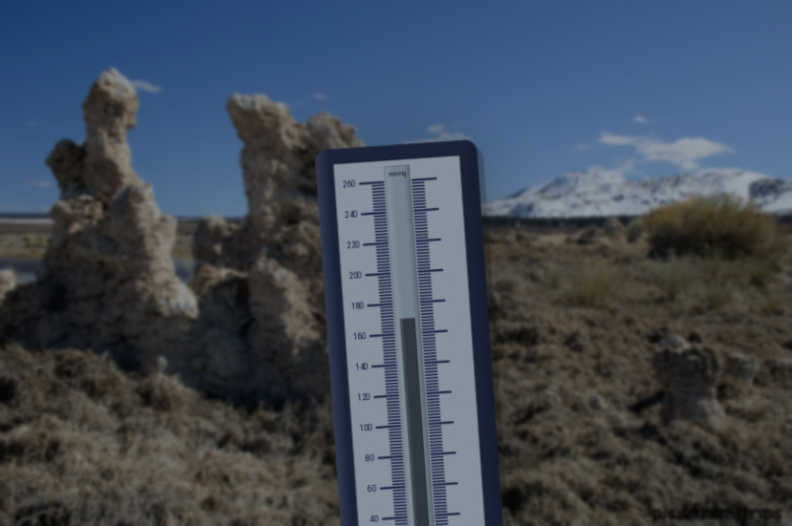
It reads 170 mmHg
